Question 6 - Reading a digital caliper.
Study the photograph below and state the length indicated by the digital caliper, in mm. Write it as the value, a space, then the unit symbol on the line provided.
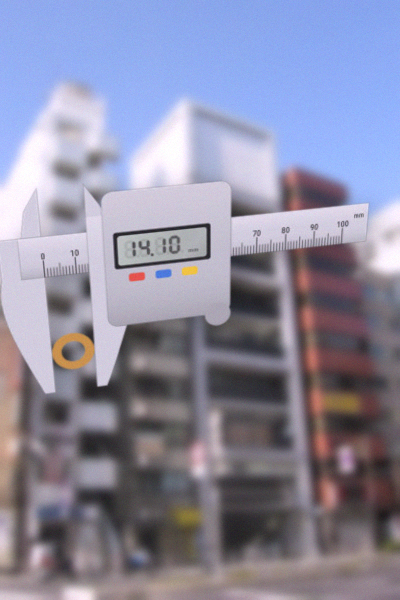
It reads 14.10 mm
